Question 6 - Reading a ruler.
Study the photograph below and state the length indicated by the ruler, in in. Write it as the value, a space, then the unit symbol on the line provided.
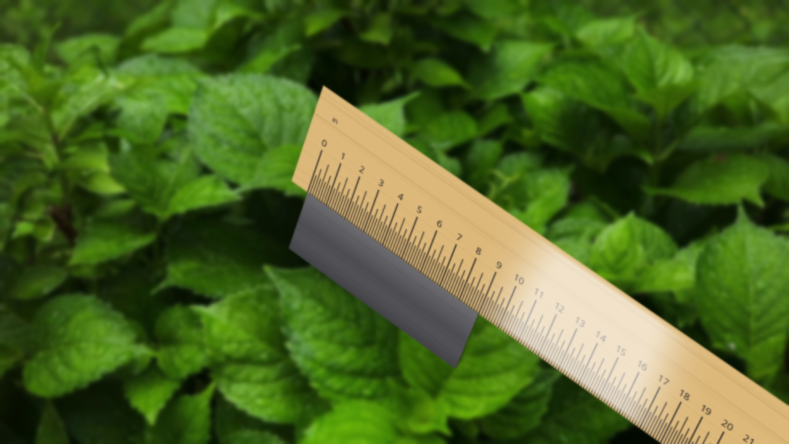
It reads 9 in
